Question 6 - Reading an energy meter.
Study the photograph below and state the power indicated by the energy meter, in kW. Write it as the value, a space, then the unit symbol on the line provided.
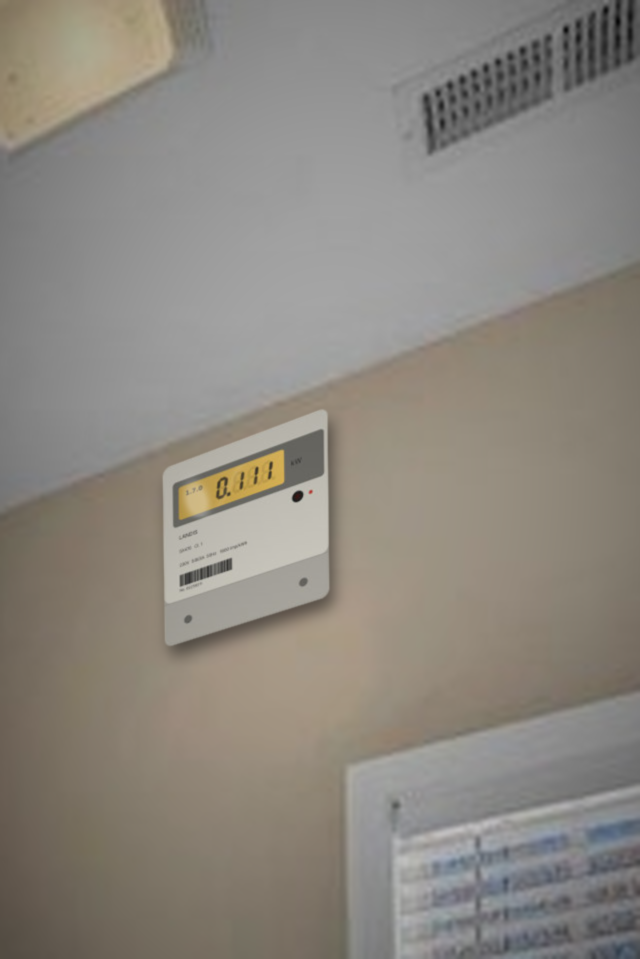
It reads 0.111 kW
